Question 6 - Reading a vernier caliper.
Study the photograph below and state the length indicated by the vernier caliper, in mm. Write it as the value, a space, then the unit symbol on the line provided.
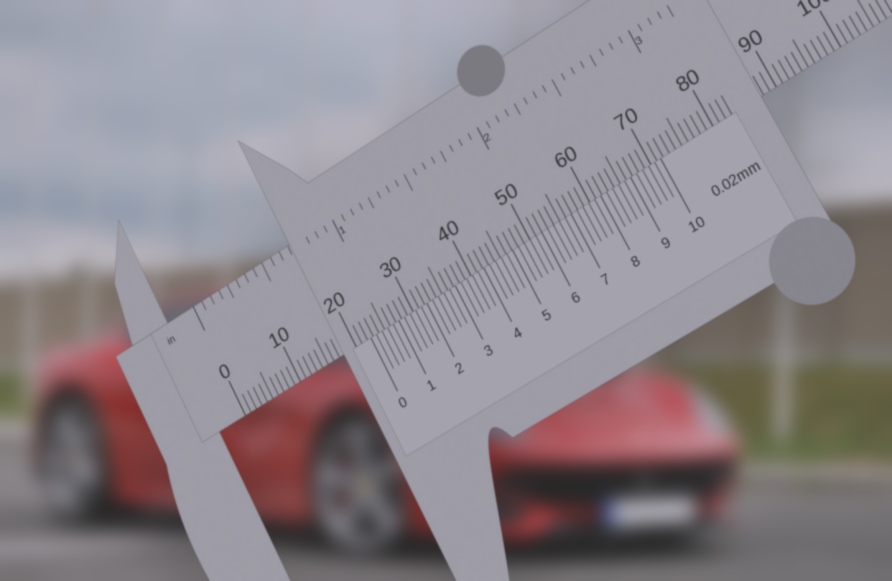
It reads 22.6 mm
